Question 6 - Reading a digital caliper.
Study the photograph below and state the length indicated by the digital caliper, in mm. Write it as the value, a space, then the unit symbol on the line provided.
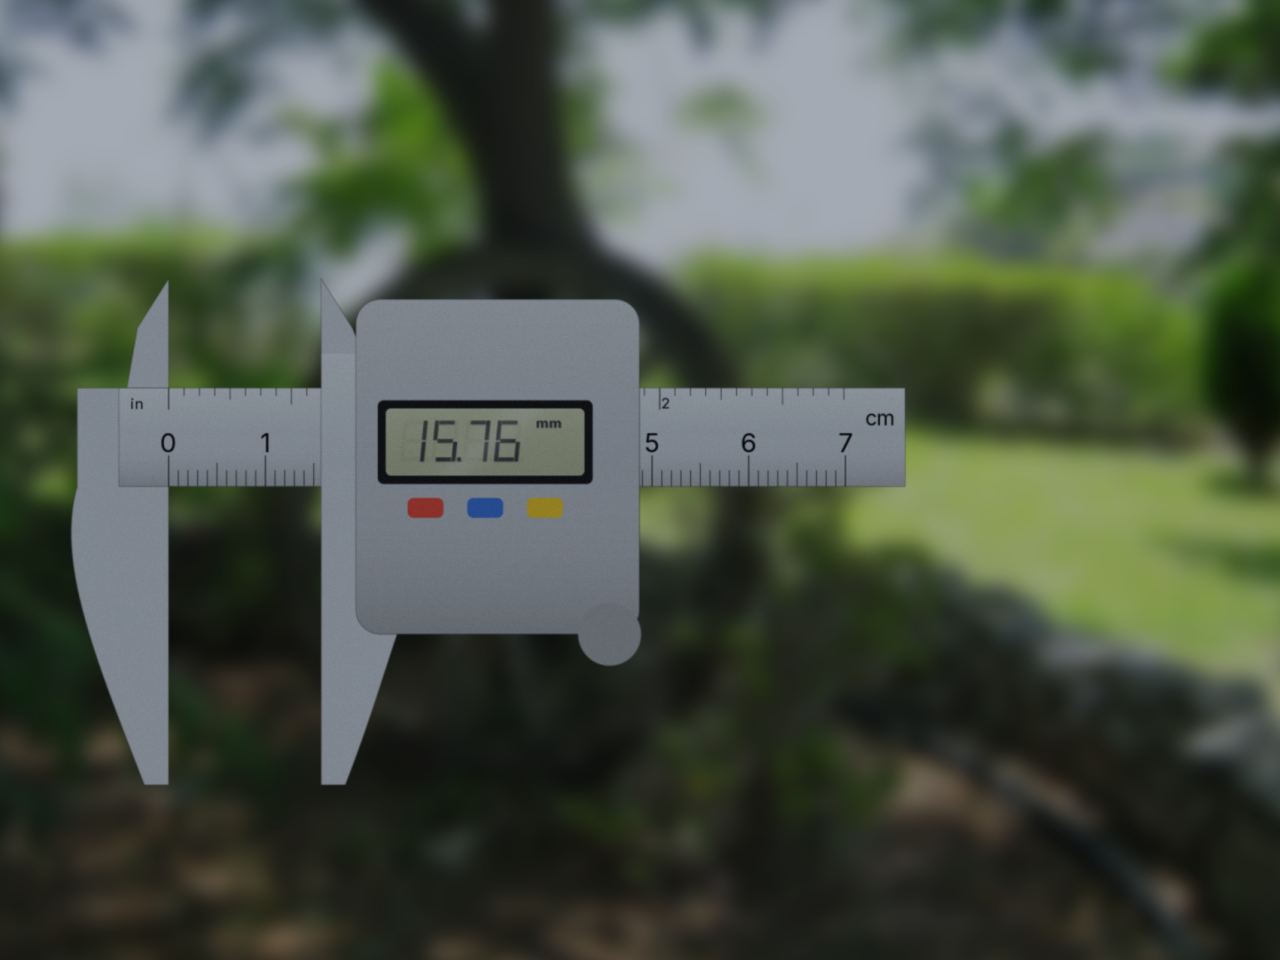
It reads 15.76 mm
